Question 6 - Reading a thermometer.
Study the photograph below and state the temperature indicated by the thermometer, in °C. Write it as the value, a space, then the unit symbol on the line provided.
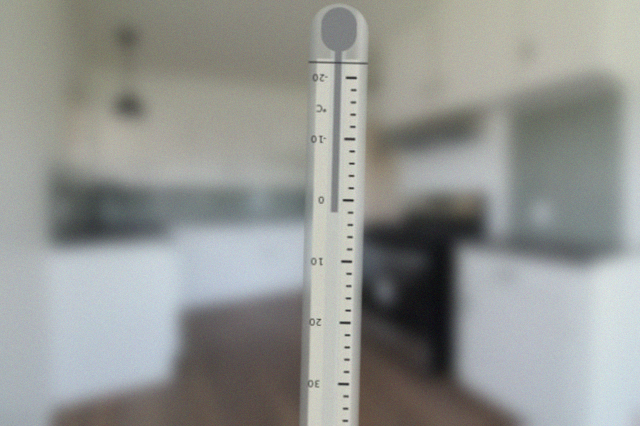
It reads 2 °C
